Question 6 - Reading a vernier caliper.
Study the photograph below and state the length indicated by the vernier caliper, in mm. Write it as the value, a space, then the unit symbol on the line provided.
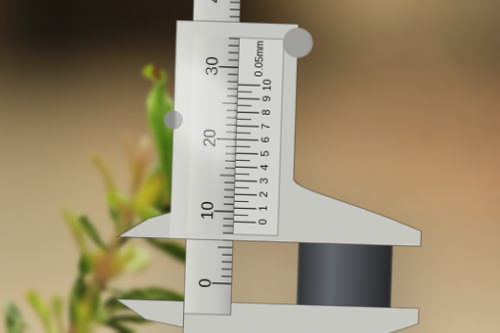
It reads 8.6 mm
